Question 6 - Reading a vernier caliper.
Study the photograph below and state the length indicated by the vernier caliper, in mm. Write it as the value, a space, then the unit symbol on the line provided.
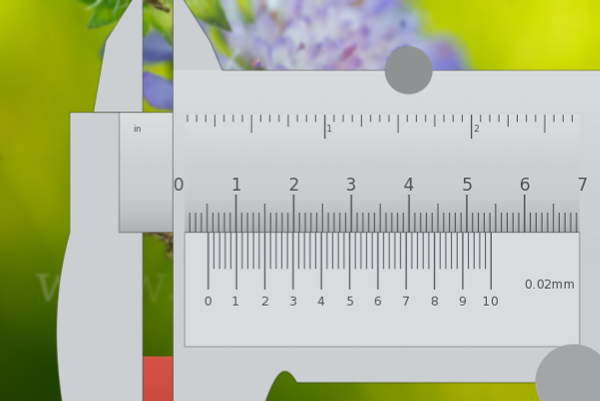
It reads 5.2 mm
